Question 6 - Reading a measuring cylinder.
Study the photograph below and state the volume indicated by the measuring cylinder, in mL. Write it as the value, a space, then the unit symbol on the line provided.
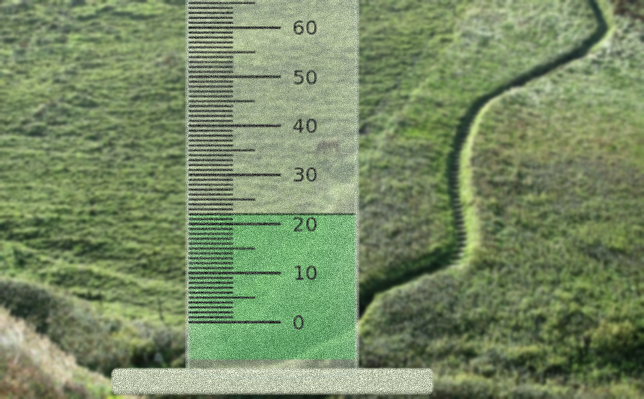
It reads 22 mL
